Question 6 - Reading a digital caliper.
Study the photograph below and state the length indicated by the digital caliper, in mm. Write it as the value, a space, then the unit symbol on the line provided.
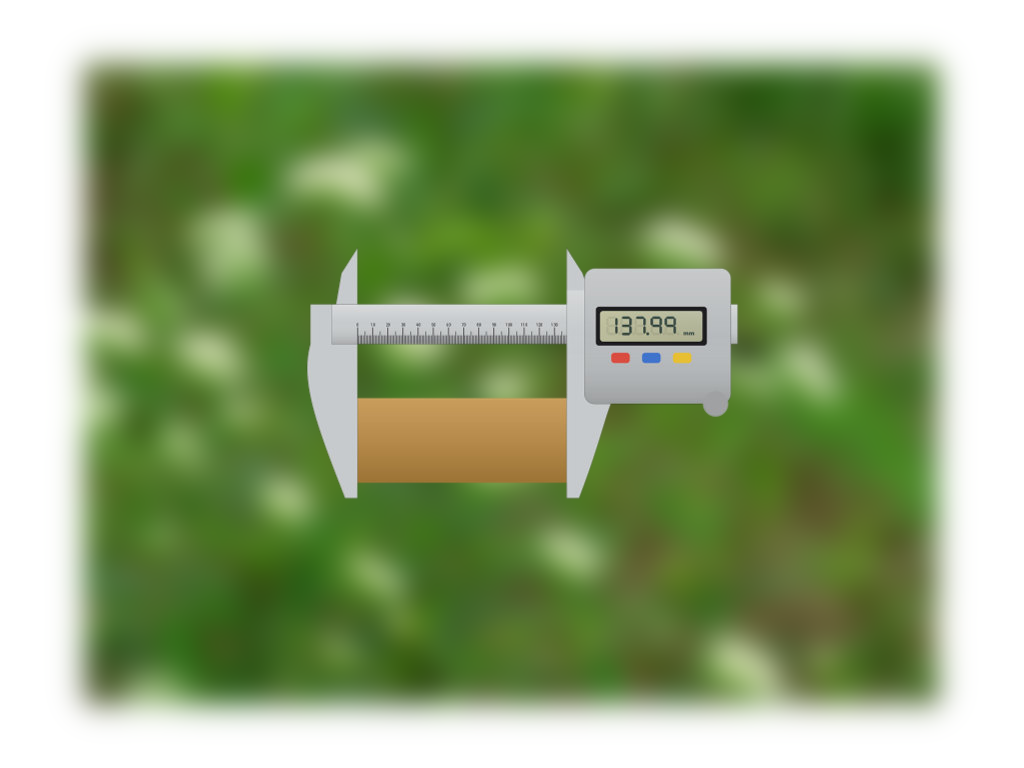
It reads 137.99 mm
